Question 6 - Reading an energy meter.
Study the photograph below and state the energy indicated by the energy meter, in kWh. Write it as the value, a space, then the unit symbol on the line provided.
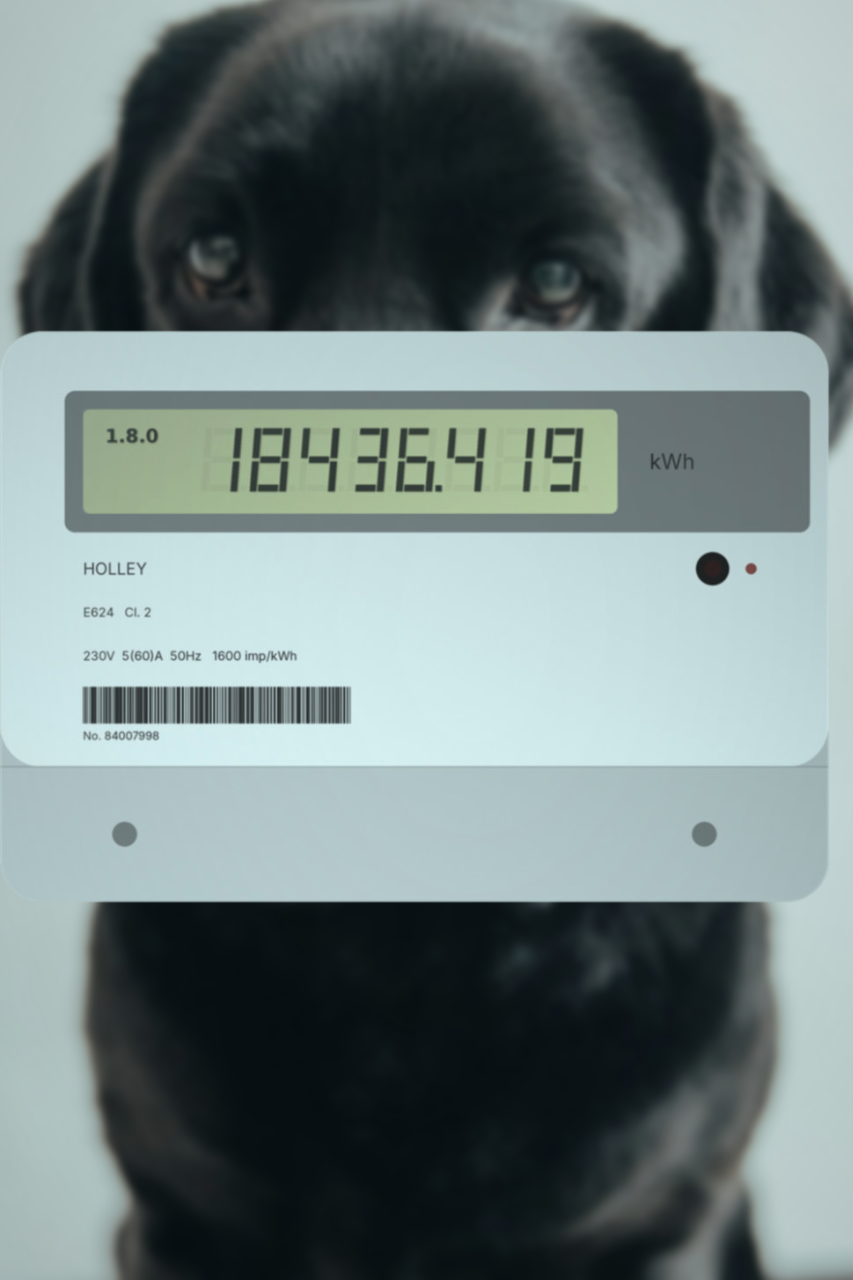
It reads 18436.419 kWh
